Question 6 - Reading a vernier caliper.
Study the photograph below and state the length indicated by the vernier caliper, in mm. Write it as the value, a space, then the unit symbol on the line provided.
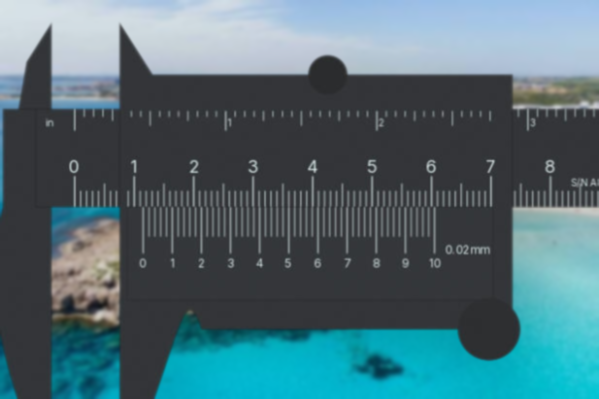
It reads 11.5 mm
